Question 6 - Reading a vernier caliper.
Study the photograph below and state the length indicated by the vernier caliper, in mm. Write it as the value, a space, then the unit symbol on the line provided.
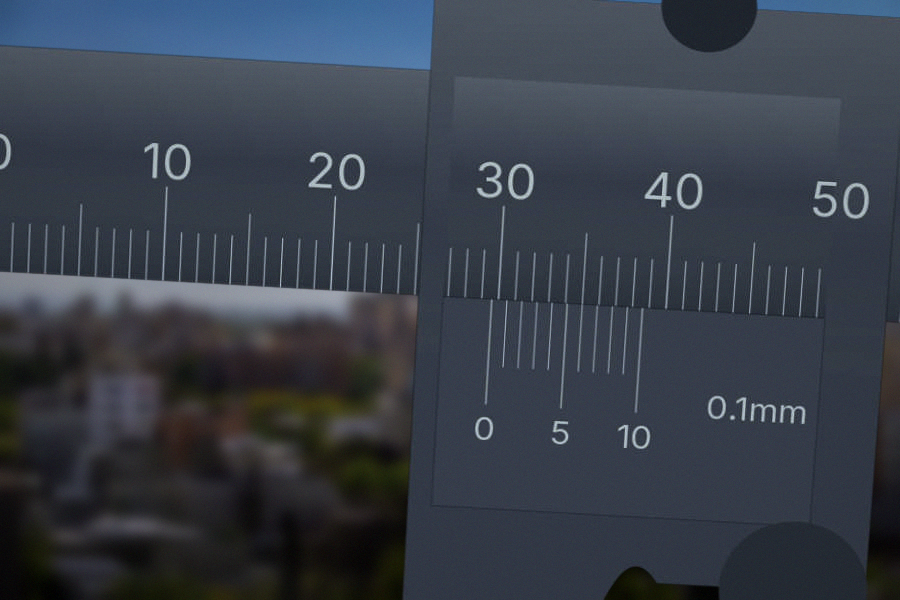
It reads 29.6 mm
